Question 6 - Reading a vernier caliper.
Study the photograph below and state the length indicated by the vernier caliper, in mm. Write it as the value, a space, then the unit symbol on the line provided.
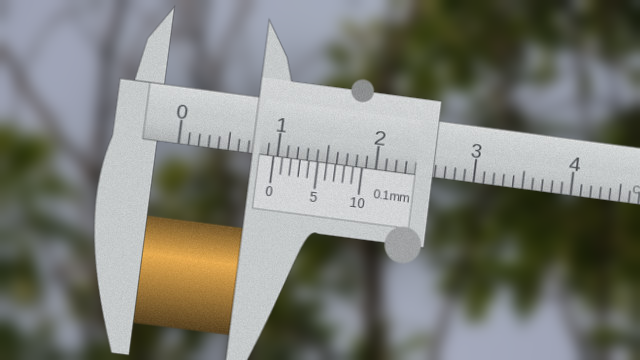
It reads 9.6 mm
